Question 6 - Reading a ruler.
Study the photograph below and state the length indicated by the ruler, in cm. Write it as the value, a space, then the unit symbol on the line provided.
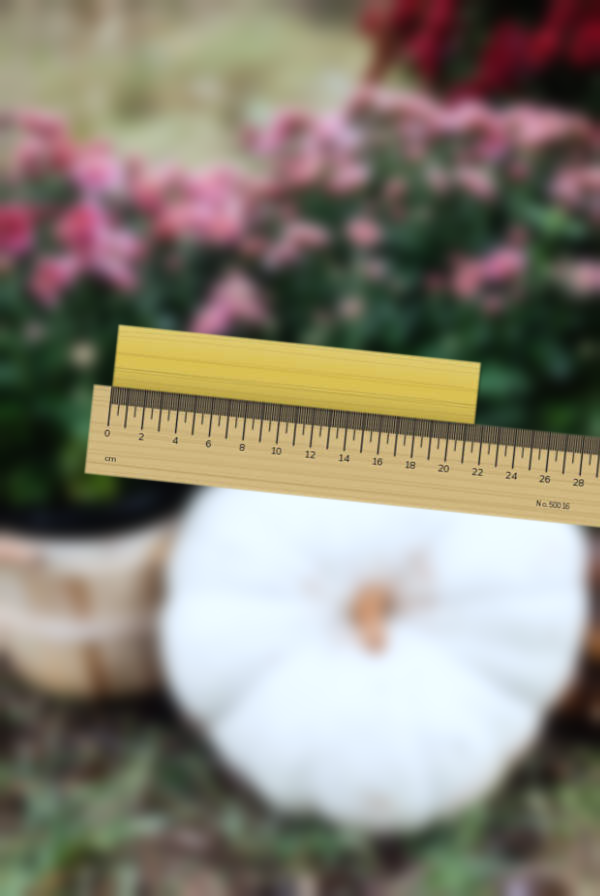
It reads 21.5 cm
